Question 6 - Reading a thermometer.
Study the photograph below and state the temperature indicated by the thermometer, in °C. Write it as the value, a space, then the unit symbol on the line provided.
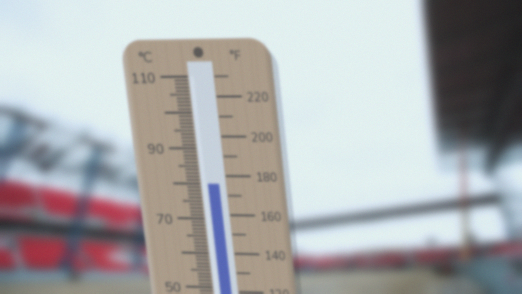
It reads 80 °C
